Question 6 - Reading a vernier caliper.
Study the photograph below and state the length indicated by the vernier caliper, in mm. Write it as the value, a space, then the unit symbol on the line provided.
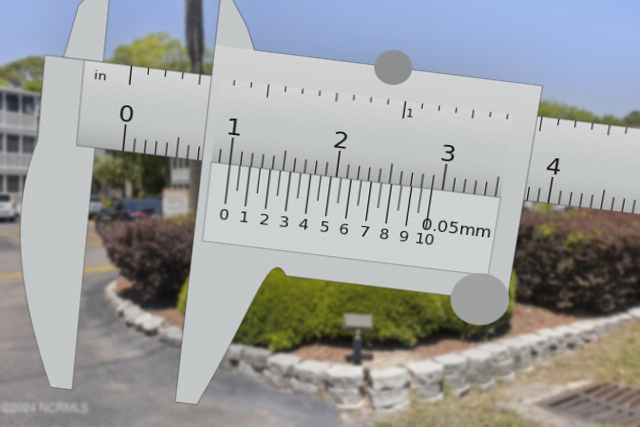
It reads 10.0 mm
